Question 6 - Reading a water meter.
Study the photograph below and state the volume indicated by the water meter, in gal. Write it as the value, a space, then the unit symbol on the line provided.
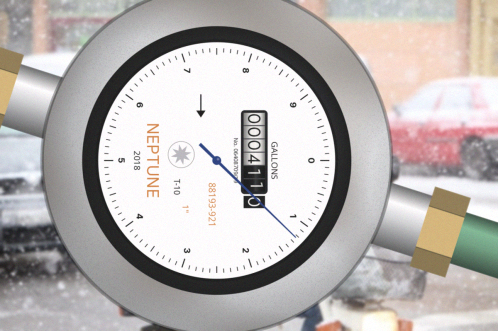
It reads 4111.2 gal
